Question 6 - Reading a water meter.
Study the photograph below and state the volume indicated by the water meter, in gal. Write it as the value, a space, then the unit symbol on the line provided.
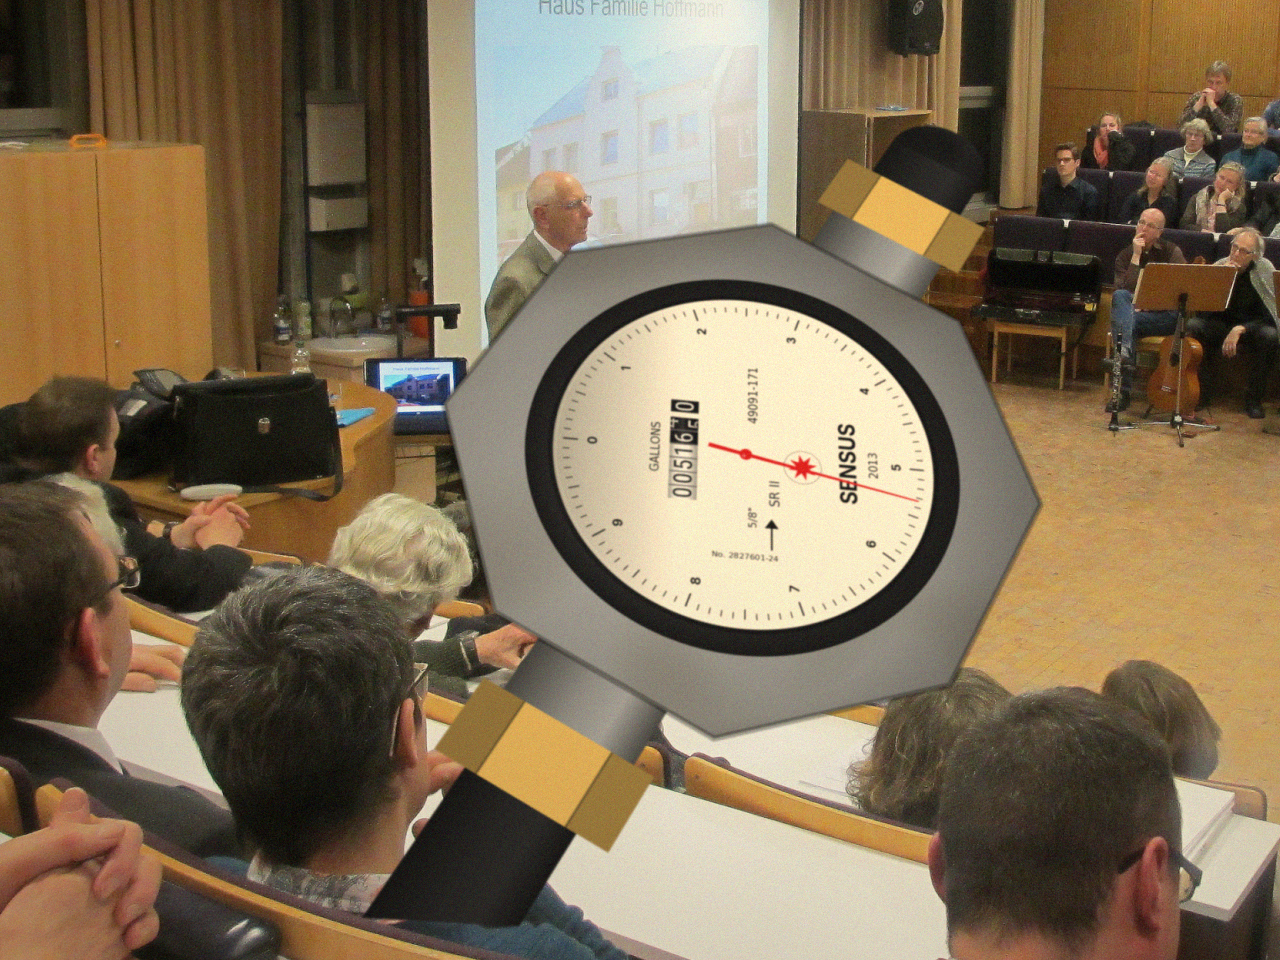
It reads 51645.3 gal
